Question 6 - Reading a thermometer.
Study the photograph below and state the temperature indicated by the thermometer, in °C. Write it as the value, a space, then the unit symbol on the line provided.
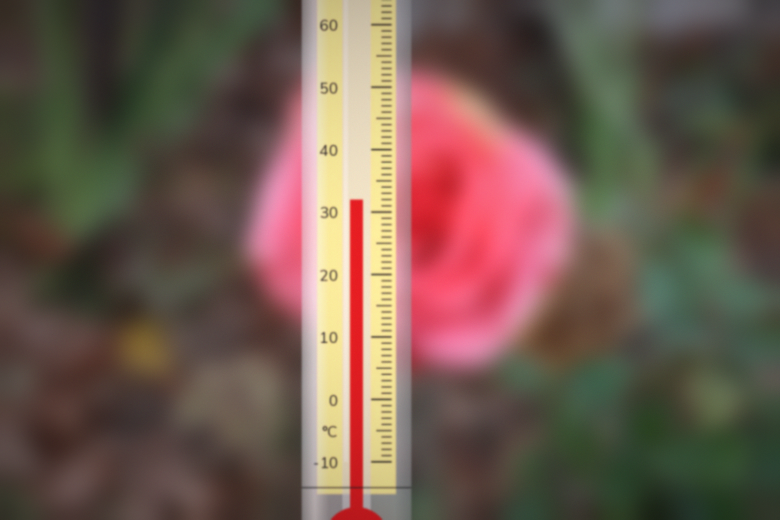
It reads 32 °C
